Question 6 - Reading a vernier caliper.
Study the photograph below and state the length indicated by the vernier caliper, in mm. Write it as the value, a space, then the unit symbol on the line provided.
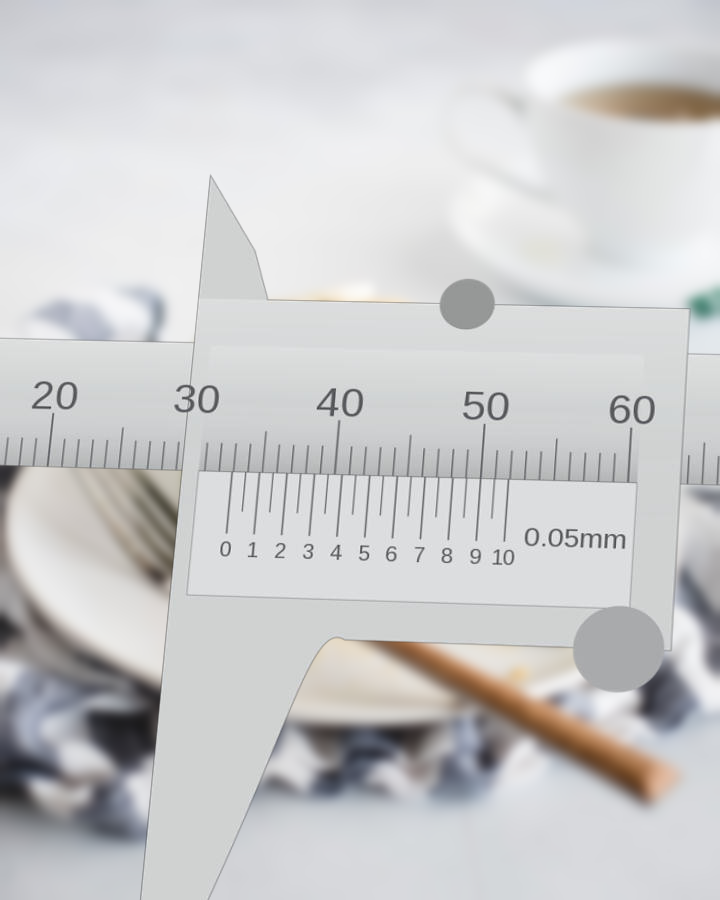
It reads 32.9 mm
